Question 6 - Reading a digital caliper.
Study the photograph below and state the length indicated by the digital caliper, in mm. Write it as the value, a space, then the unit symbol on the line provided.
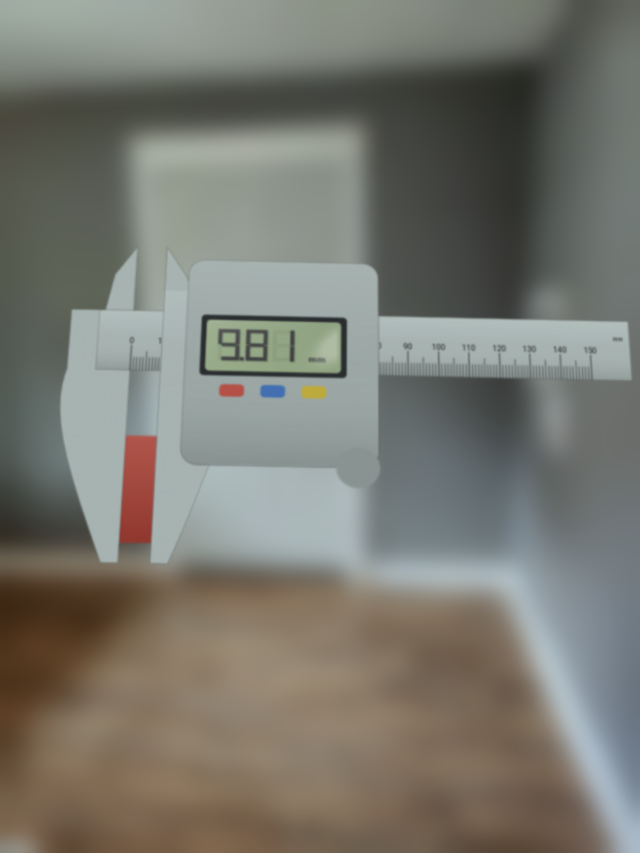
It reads 9.81 mm
